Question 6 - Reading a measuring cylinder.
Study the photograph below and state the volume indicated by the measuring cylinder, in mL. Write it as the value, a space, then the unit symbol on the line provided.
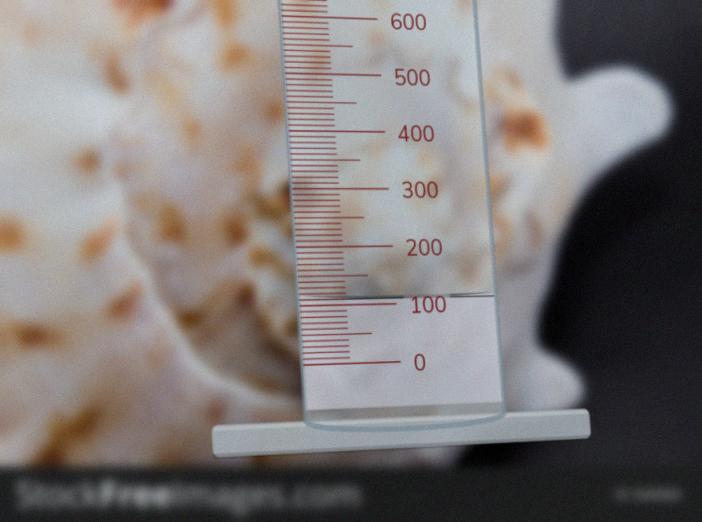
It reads 110 mL
